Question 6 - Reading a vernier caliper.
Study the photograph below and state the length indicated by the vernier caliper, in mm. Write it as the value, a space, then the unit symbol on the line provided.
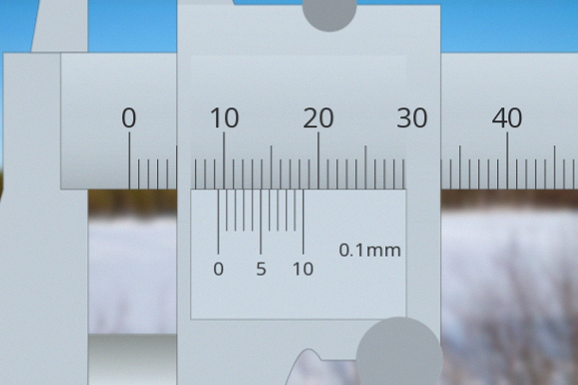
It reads 9.4 mm
